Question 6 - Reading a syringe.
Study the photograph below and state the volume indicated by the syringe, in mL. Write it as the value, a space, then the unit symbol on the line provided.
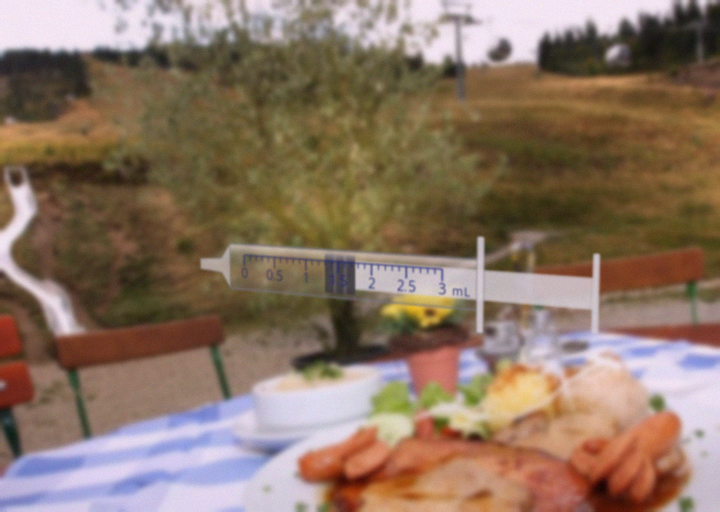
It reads 1.3 mL
